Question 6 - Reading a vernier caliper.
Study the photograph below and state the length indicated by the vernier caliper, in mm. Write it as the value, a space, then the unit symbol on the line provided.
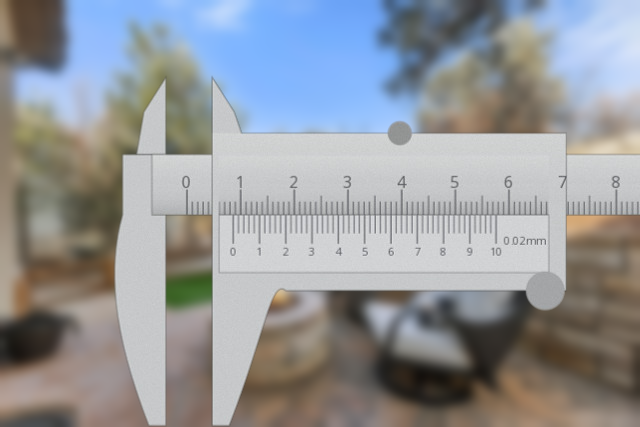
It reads 8.6 mm
